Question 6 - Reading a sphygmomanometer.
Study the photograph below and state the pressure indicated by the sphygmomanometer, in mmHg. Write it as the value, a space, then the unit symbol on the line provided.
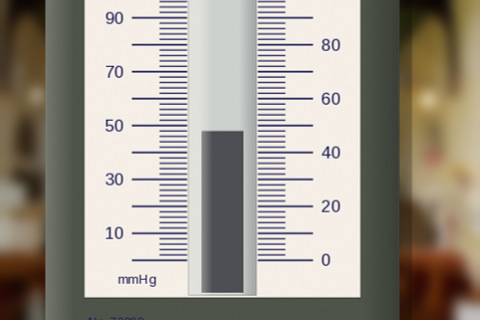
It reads 48 mmHg
